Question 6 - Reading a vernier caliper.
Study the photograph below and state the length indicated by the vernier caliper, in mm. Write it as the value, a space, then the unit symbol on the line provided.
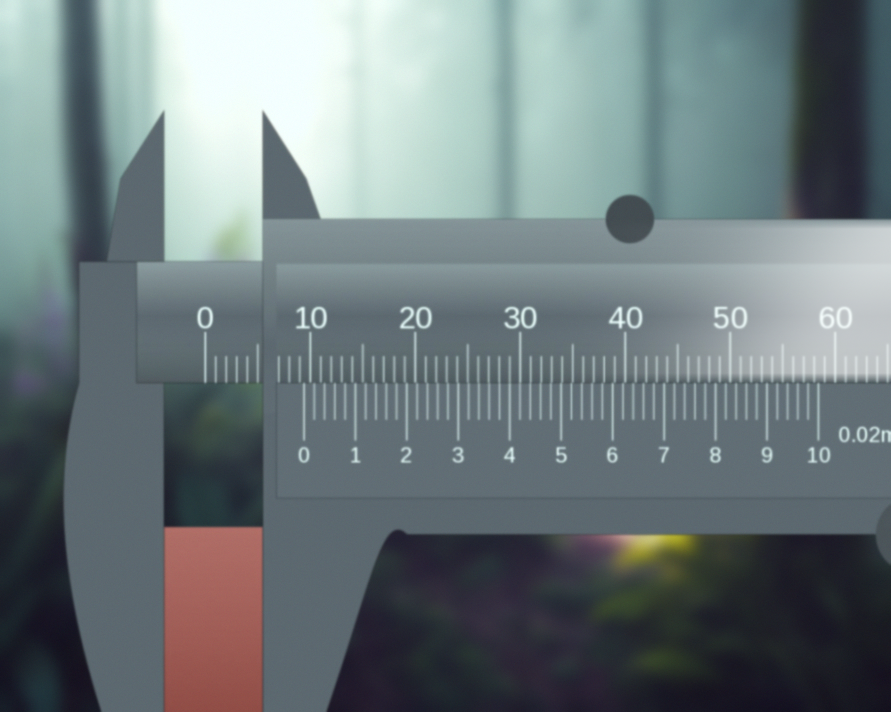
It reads 9.4 mm
